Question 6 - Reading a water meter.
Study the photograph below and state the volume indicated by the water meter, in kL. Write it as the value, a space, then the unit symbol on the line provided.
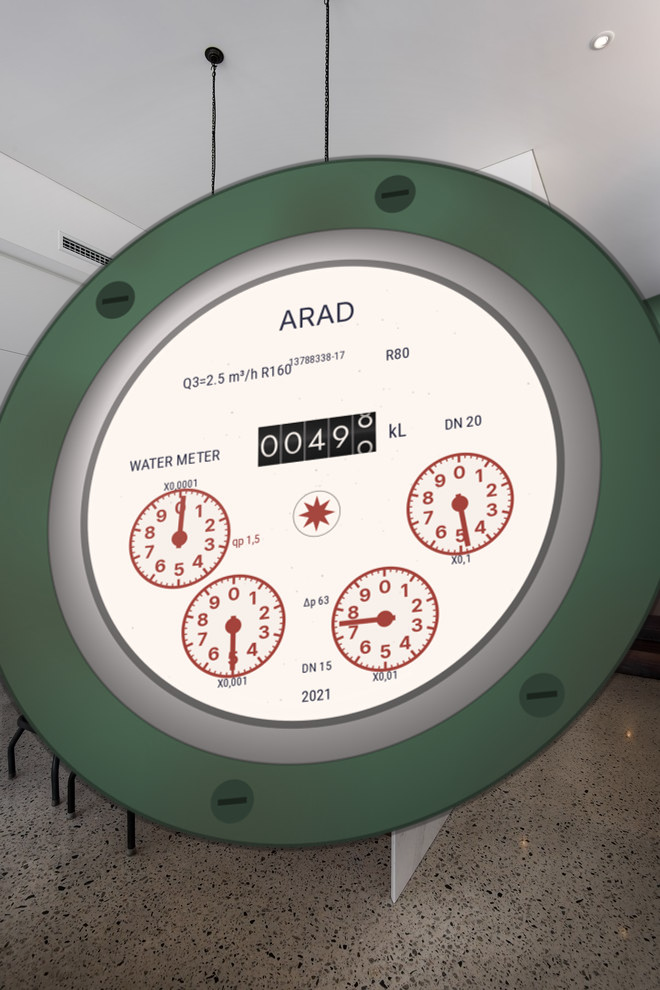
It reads 498.4750 kL
